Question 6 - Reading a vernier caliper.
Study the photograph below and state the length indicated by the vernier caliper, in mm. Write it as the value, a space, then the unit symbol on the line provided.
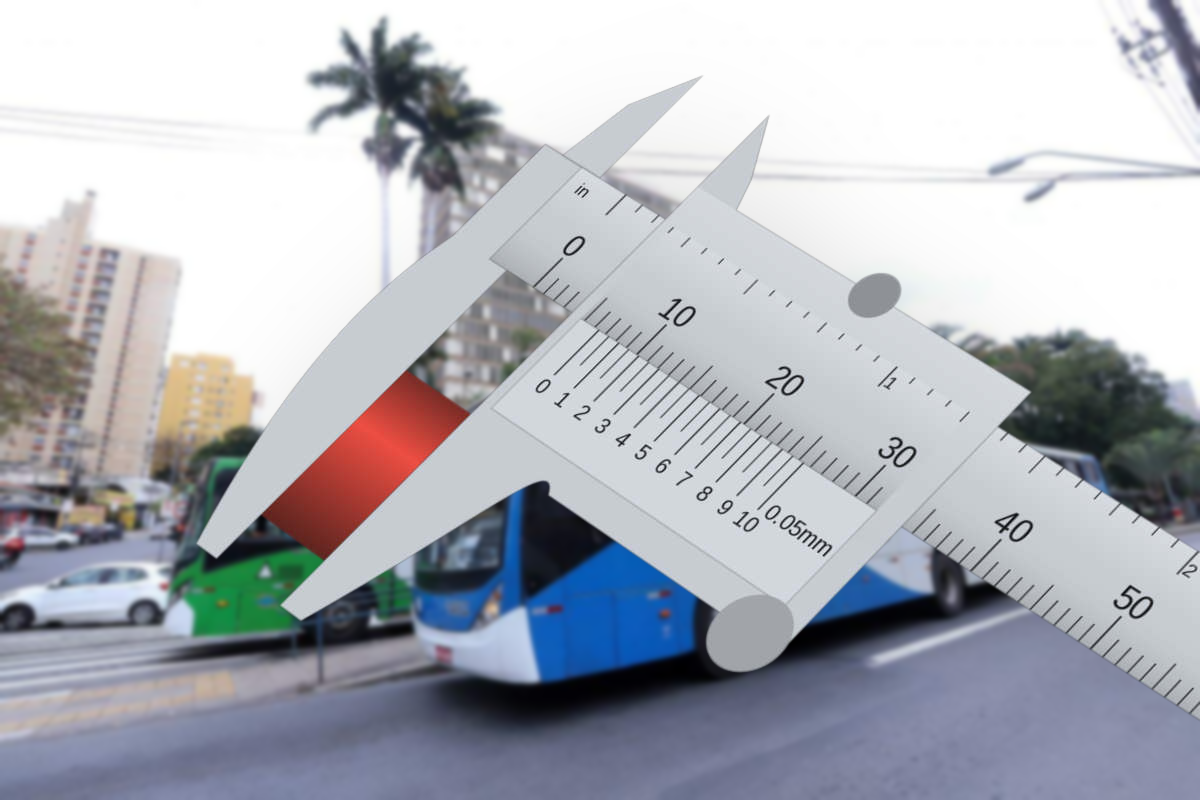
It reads 6.4 mm
